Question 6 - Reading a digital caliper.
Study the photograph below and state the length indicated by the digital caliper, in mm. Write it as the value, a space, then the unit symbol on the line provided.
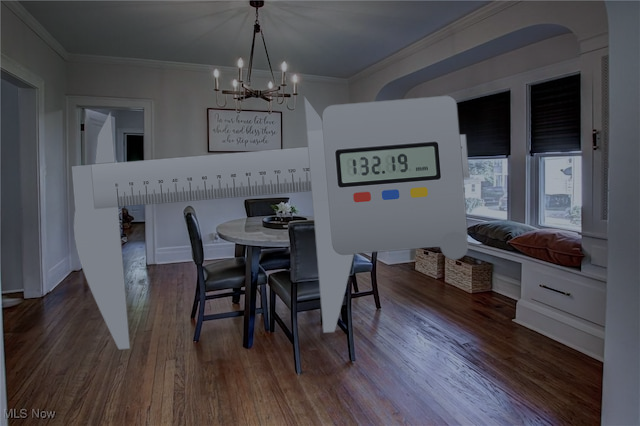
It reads 132.19 mm
